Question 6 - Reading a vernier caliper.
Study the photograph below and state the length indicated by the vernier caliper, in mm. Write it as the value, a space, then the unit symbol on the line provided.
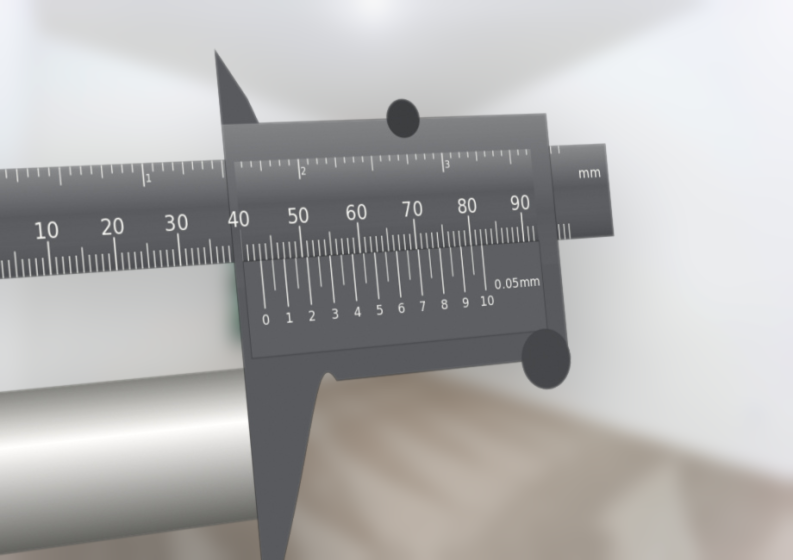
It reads 43.0 mm
